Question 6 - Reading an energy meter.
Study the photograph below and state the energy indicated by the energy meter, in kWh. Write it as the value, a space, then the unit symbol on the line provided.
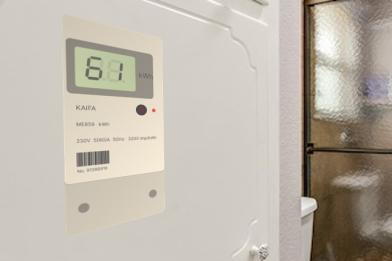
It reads 61 kWh
